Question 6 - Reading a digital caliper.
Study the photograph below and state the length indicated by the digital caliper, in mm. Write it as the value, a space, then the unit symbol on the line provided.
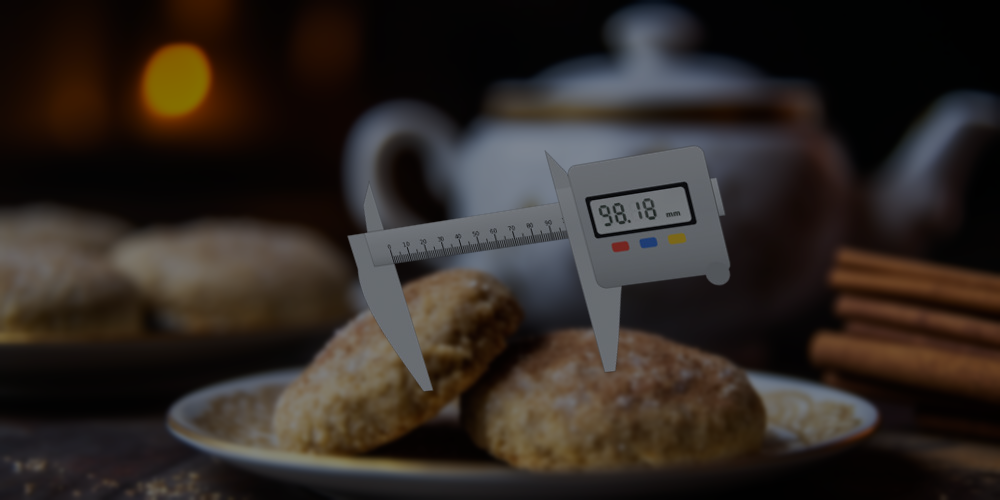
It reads 98.18 mm
